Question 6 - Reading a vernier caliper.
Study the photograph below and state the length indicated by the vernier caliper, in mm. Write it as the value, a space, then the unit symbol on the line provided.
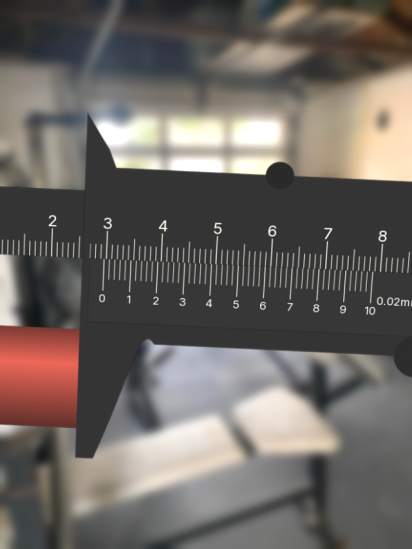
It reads 29.6 mm
